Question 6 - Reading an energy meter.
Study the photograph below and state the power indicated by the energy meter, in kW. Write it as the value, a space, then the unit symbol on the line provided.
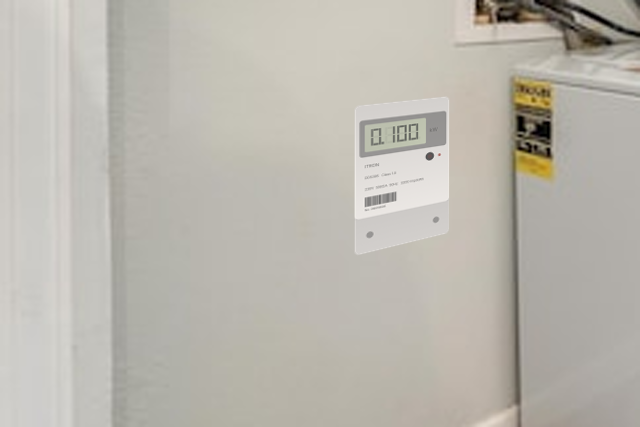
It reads 0.100 kW
